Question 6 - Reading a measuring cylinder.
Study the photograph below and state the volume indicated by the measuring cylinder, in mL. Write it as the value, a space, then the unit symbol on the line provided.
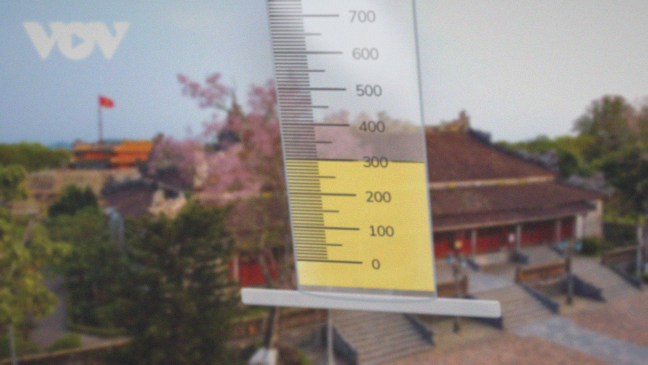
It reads 300 mL
